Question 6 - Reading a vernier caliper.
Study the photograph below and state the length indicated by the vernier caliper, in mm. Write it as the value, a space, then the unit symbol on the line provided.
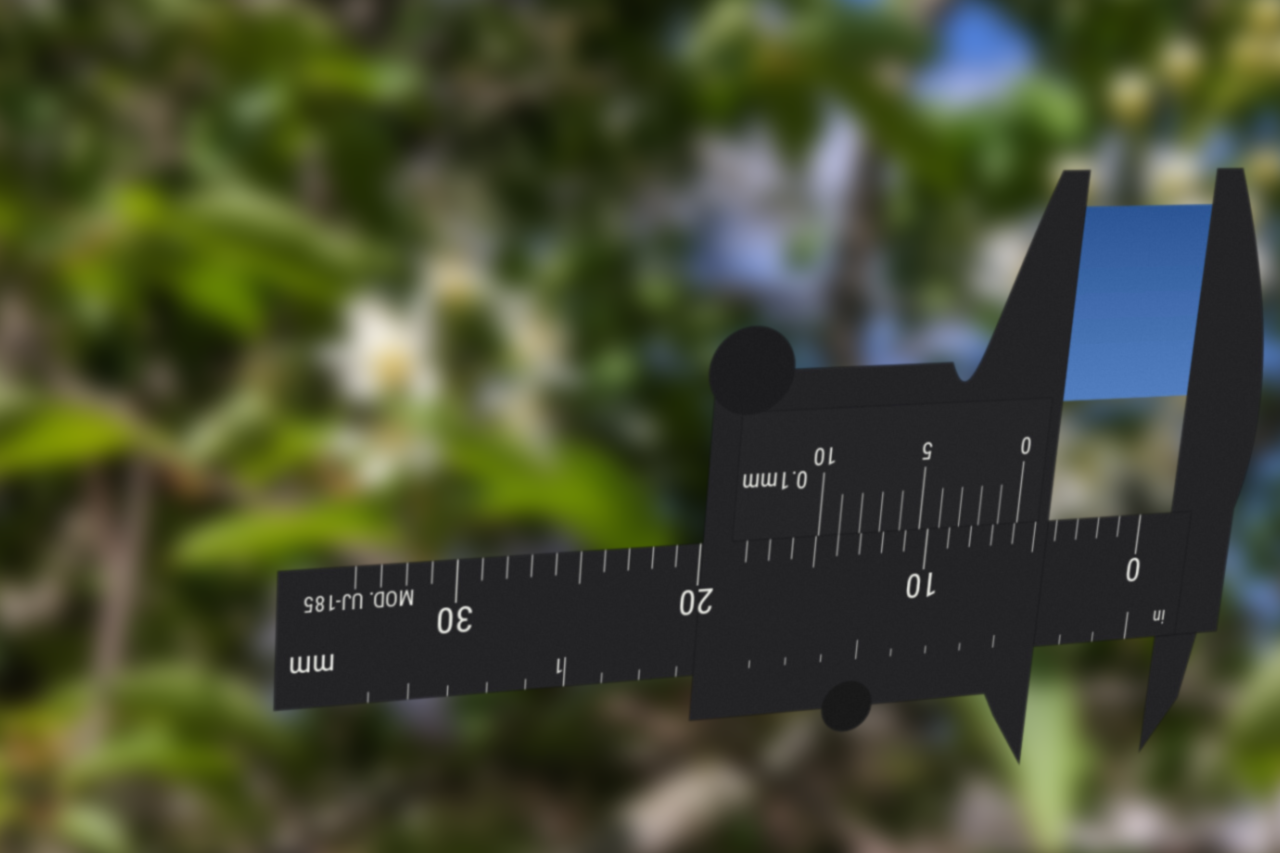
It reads 5.9 mm
